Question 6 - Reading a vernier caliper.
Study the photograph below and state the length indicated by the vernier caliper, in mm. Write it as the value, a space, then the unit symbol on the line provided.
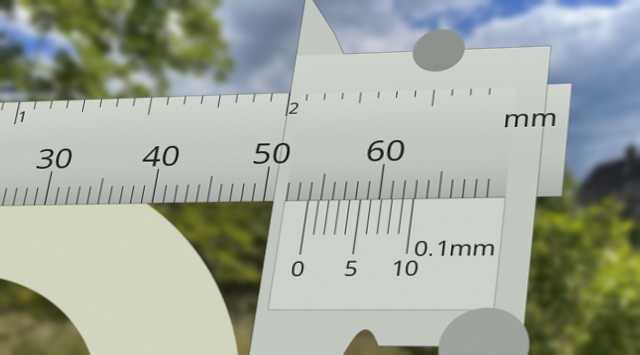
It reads 53.9 mm
